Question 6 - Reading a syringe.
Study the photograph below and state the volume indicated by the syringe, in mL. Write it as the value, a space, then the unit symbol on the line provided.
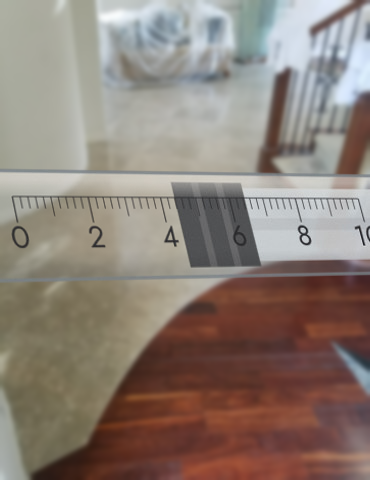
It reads 4.4 mL
